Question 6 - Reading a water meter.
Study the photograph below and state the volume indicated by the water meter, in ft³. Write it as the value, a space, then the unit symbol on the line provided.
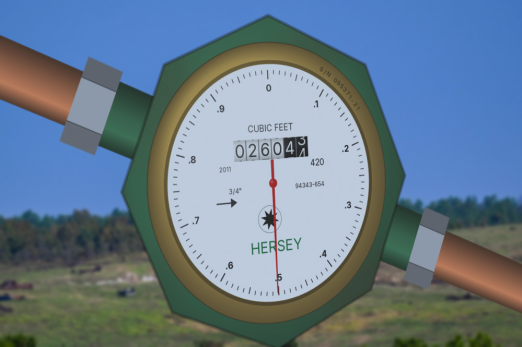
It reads 26043.50 ft³
